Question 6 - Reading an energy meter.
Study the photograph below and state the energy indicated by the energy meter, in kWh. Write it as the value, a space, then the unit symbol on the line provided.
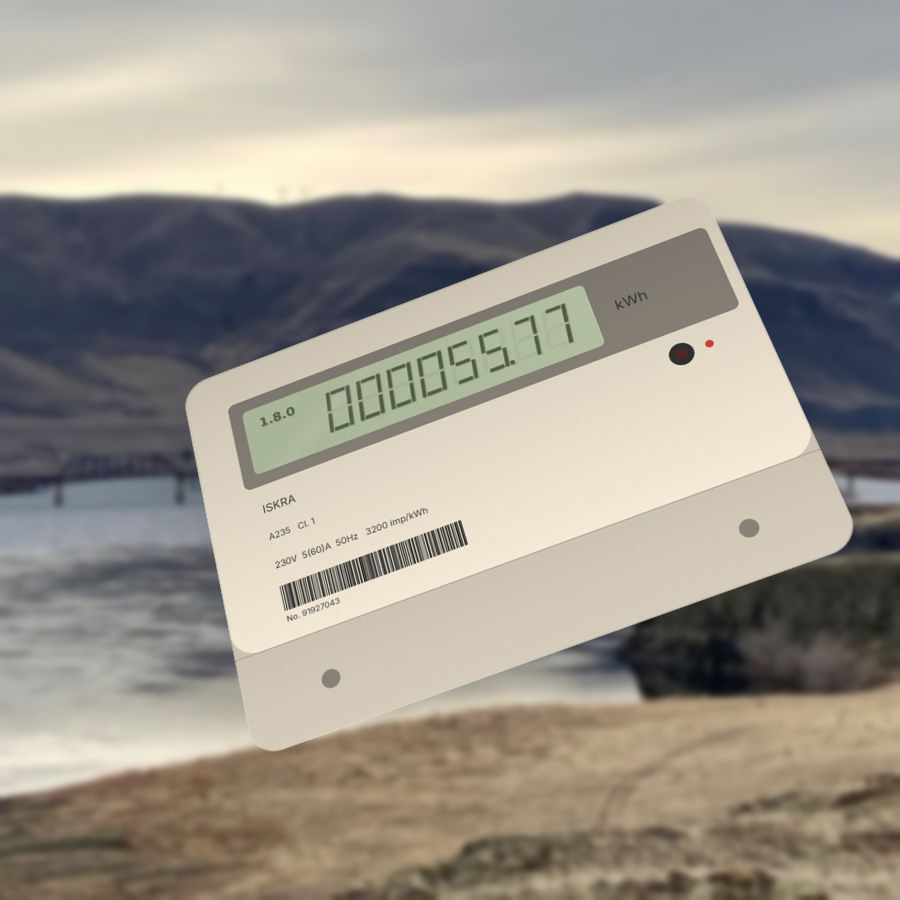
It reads 55.77 kWh
